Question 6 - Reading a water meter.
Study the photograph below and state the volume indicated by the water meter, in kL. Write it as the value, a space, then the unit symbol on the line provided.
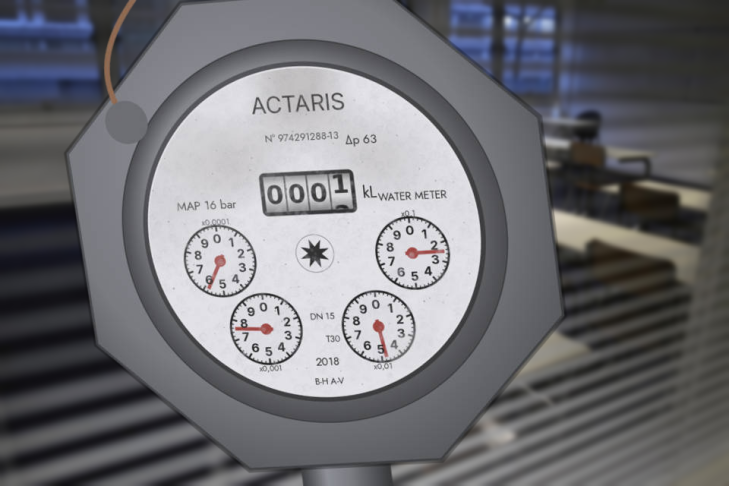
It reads 1.2475 kL
